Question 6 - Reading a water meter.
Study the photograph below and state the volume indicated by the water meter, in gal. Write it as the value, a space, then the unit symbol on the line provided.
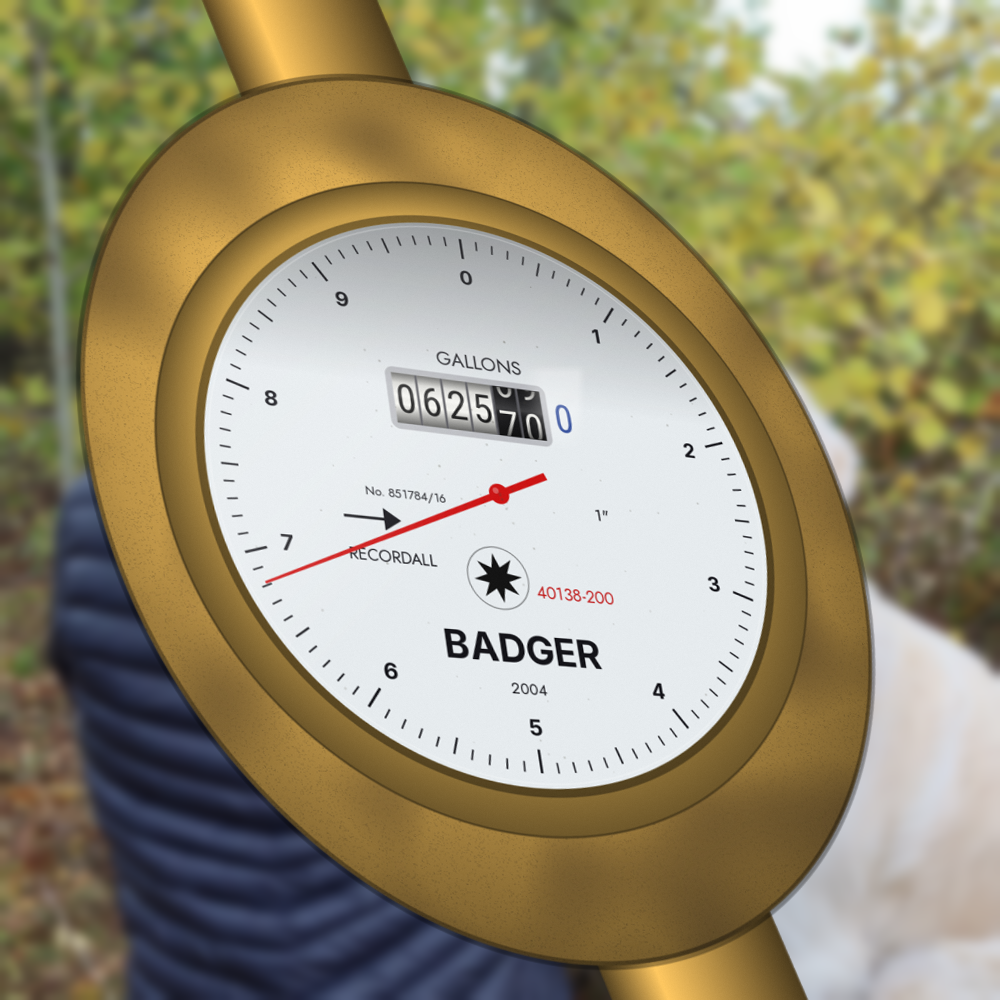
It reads 625696.8 gal
